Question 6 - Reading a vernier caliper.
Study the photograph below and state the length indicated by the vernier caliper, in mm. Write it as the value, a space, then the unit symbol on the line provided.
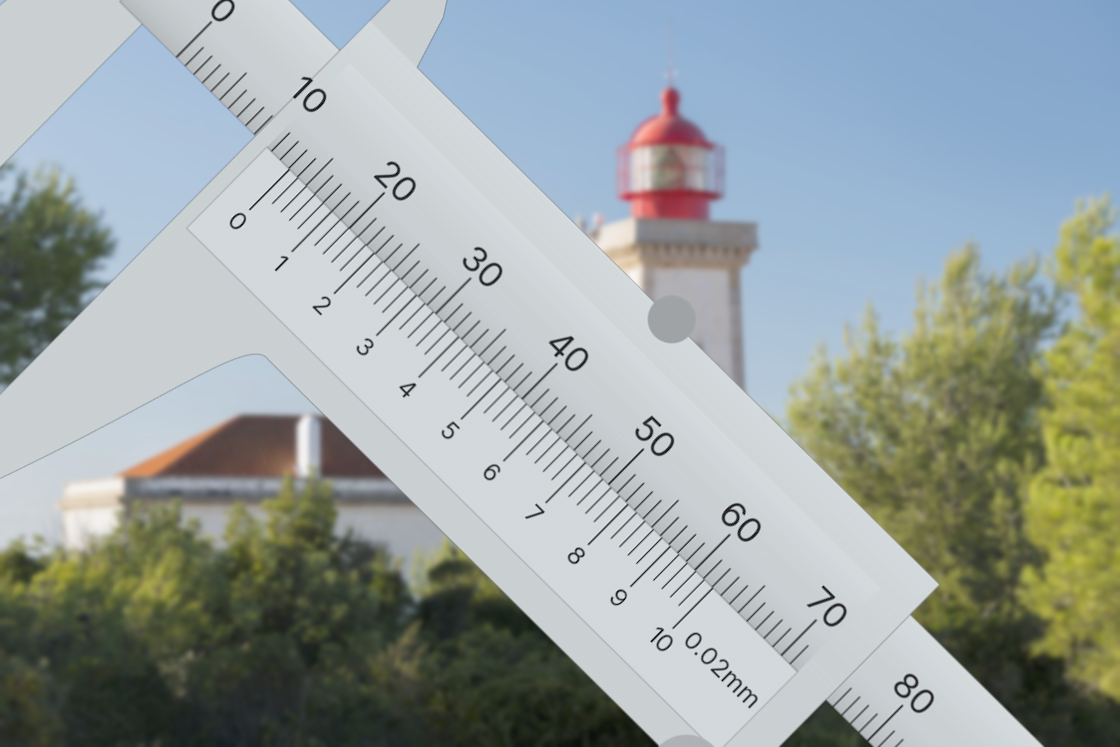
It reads 13.1 mm
